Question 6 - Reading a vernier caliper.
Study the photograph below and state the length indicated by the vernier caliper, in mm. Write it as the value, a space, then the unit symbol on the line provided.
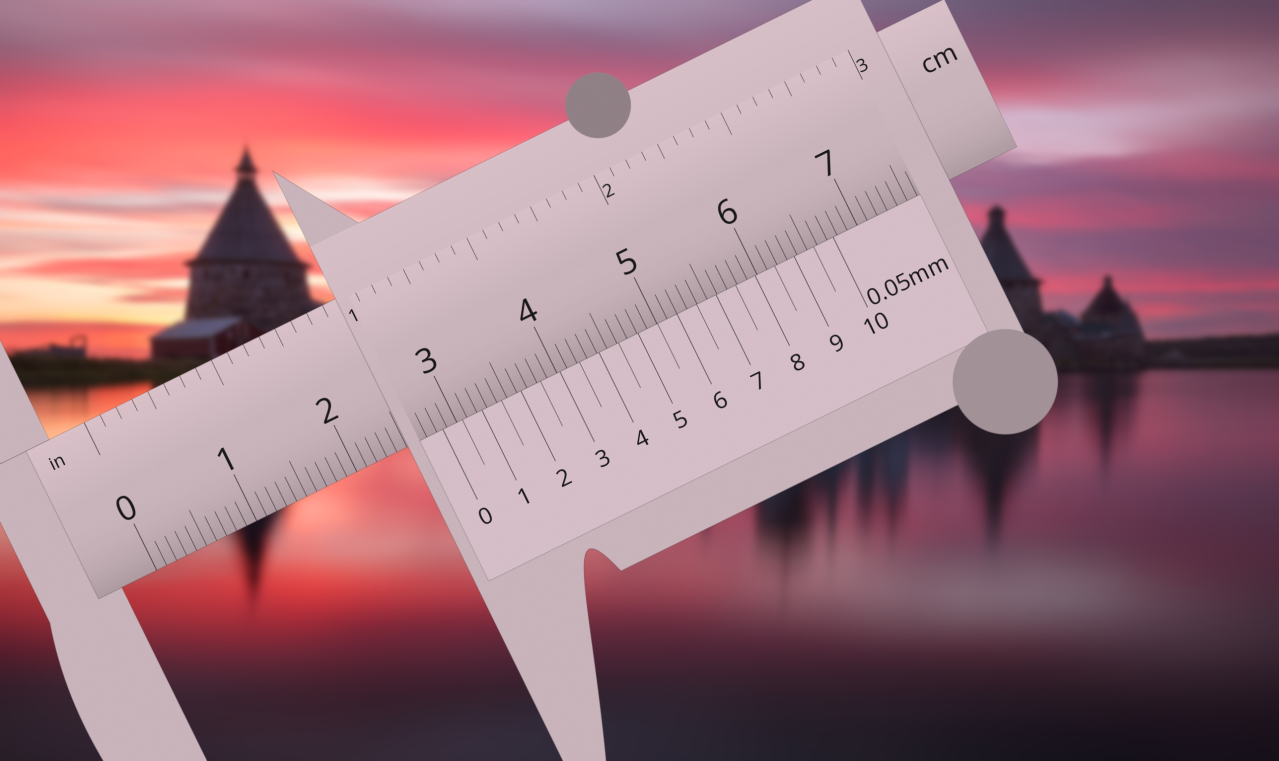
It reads 28.6 mm
